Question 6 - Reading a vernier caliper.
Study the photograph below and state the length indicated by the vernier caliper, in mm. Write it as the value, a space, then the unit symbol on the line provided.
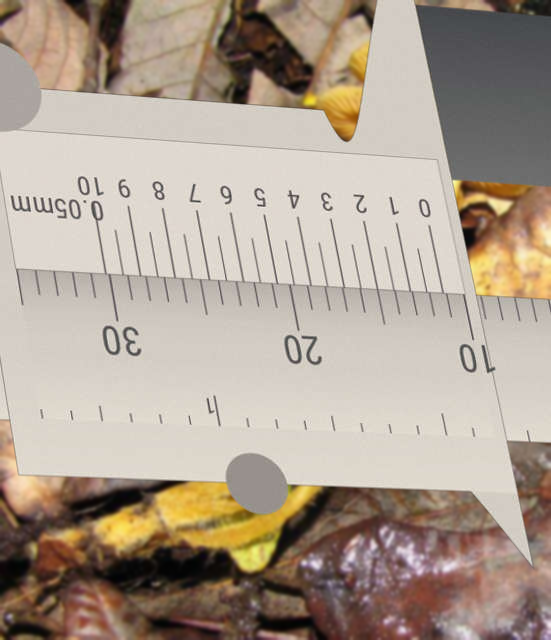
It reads 11.2 mm
